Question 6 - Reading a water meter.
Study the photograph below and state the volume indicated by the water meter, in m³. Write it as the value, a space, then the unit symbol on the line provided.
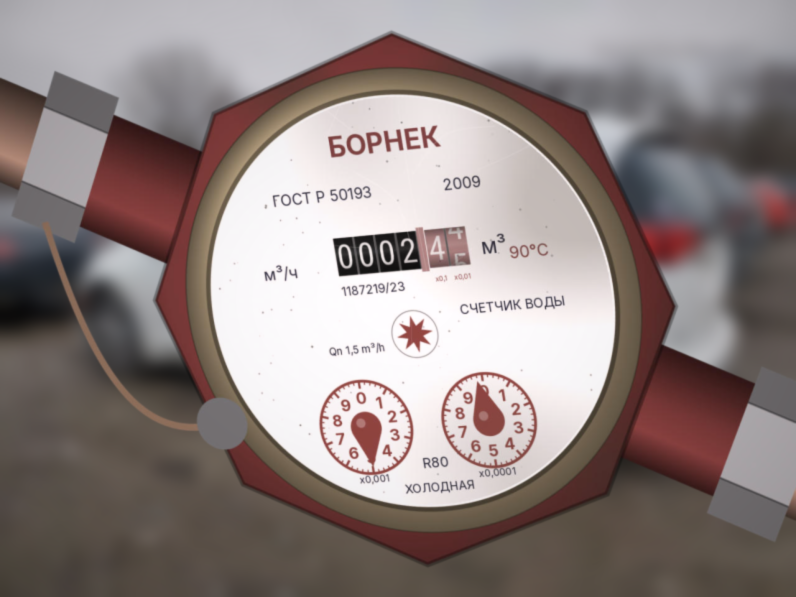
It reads 2.4449 m³
